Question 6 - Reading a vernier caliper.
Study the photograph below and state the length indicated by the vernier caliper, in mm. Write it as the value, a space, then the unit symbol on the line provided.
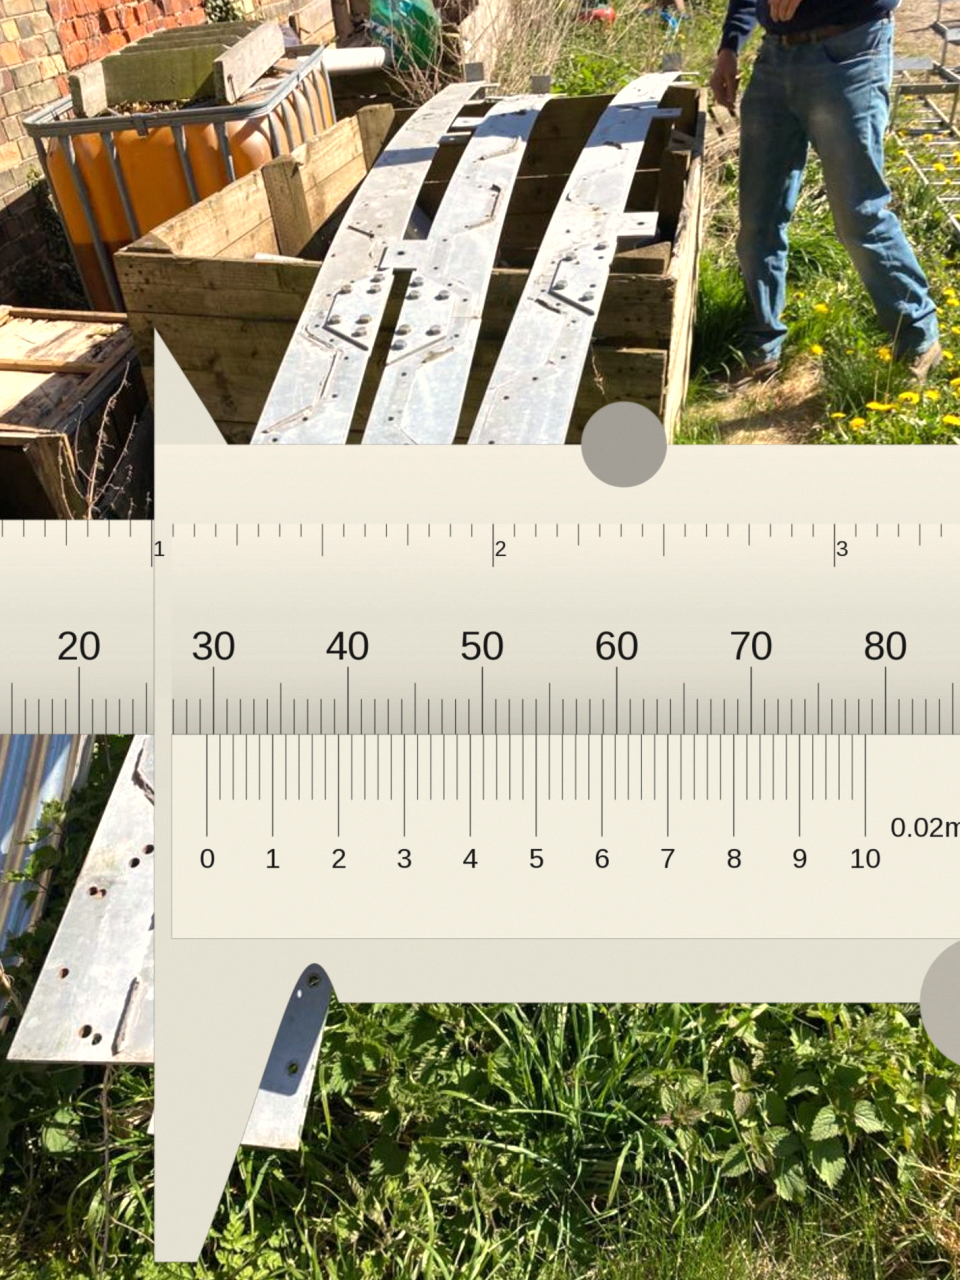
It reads 29.5 mm
